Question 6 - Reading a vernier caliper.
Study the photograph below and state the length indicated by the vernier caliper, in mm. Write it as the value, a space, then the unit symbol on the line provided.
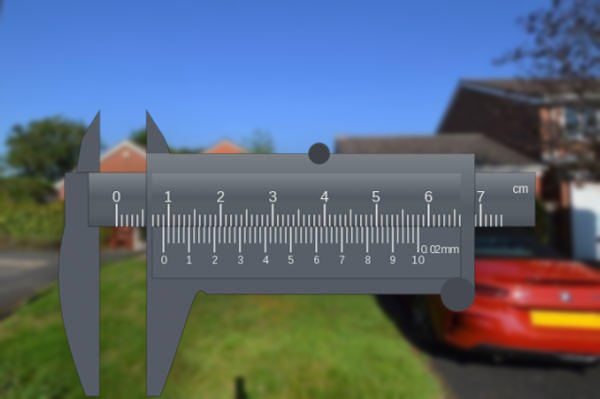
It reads 9.0 mm
